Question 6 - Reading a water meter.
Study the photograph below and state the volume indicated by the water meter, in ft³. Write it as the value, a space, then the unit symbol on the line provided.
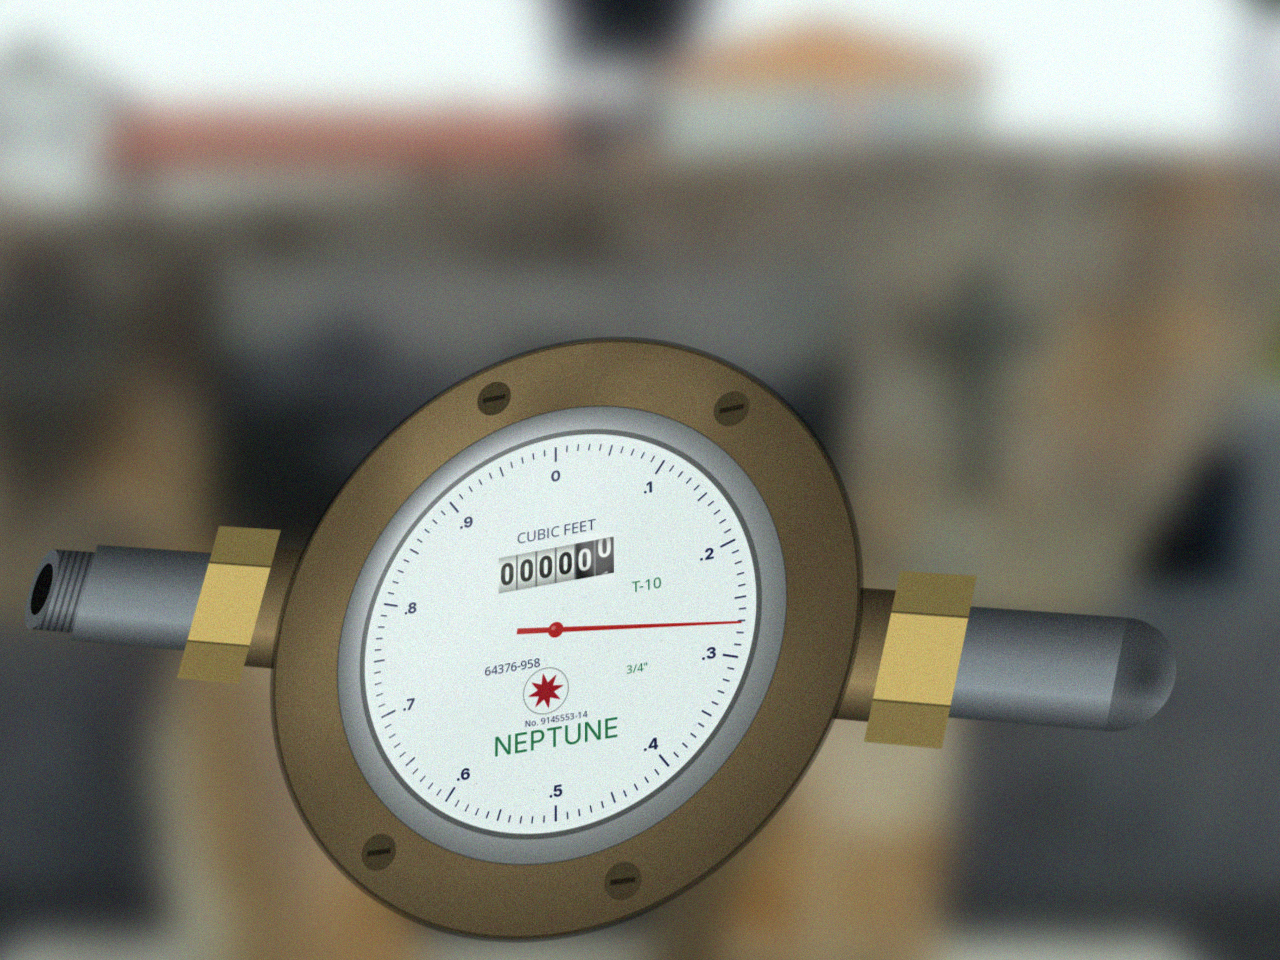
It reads 0.27 ft³
